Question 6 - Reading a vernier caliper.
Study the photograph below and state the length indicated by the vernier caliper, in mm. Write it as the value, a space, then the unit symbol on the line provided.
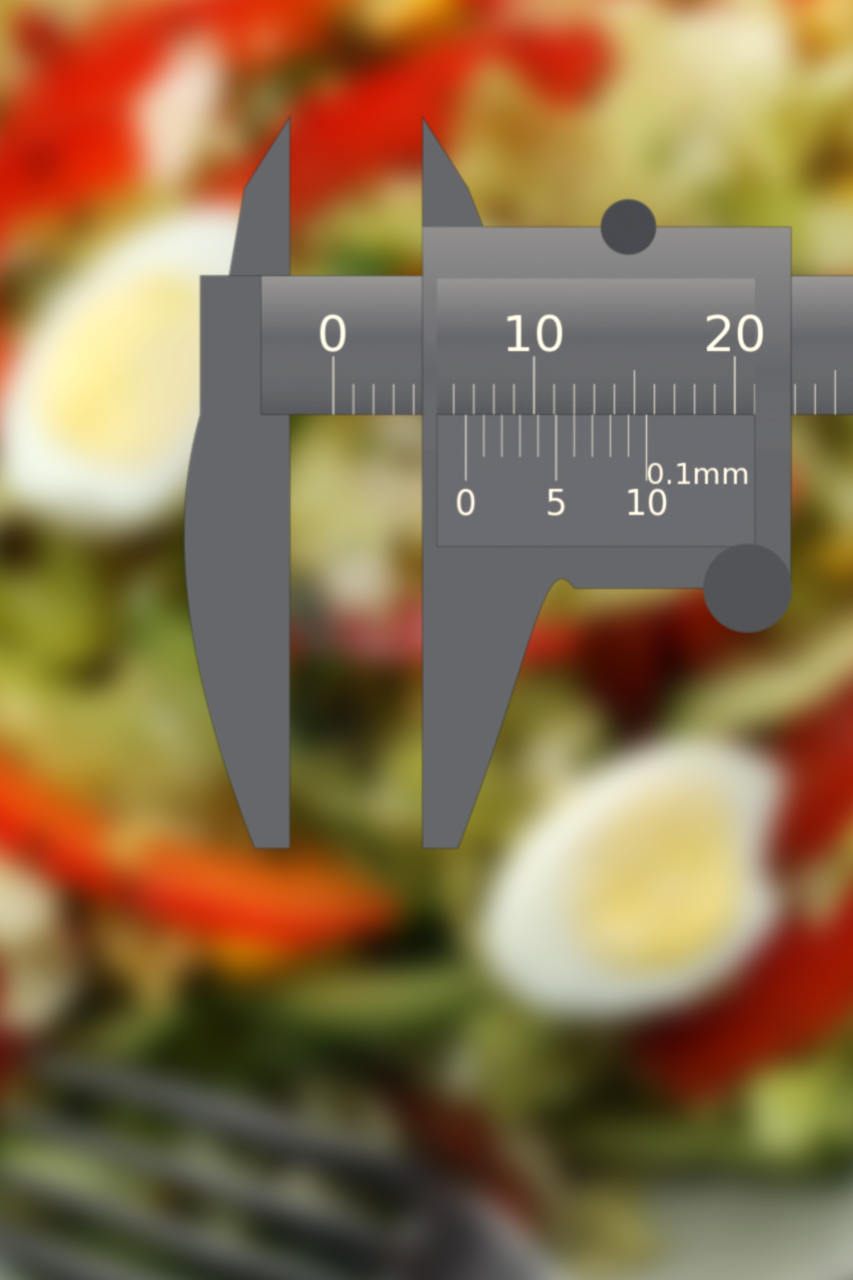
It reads 6.6 mm
